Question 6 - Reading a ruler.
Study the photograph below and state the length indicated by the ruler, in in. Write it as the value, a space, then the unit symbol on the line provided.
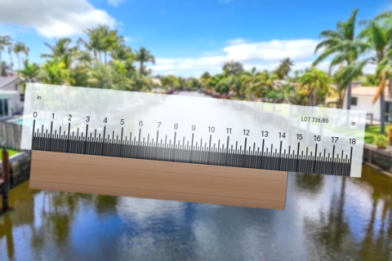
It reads 14.5 in
